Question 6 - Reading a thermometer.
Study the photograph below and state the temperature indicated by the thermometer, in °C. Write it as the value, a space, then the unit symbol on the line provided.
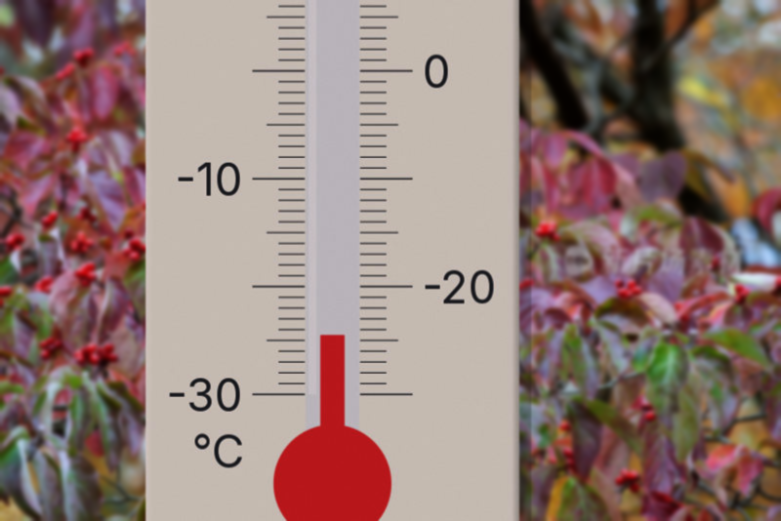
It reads -24.5 °C
